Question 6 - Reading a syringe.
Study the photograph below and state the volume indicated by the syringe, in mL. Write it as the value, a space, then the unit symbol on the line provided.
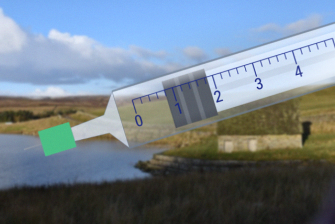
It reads 0.8 mL
